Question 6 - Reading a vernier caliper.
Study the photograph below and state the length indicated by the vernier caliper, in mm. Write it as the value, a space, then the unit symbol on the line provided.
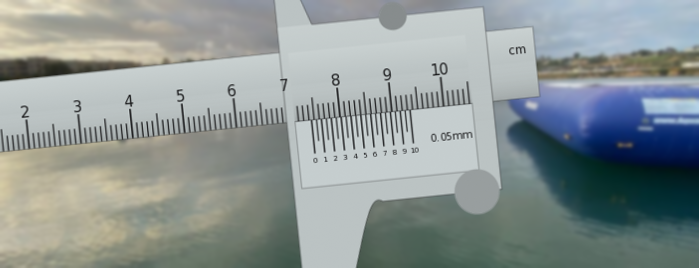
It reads 74.5 mm
